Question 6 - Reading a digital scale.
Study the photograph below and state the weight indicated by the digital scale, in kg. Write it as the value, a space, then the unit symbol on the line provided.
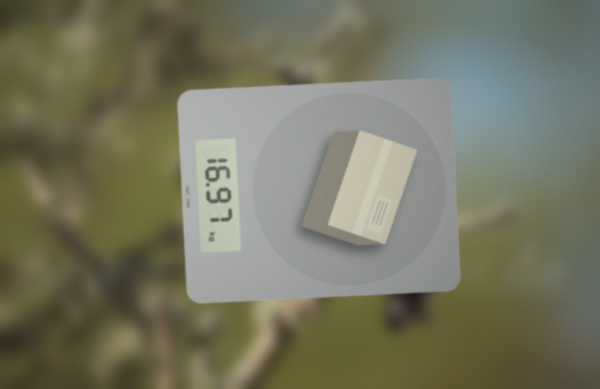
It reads 16.97 kg
